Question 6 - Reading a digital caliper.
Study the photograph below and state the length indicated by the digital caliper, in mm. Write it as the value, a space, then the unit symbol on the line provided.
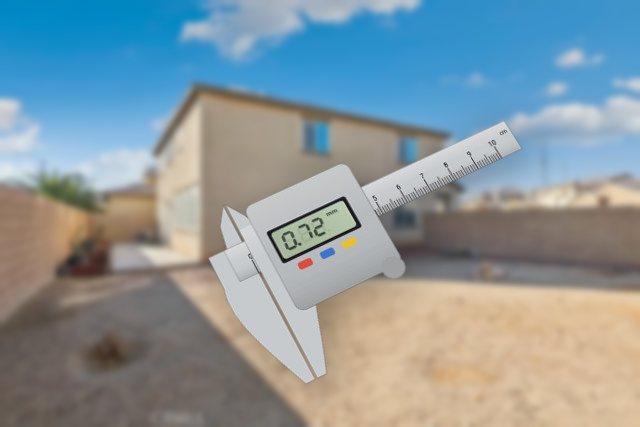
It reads 0.72 mm
